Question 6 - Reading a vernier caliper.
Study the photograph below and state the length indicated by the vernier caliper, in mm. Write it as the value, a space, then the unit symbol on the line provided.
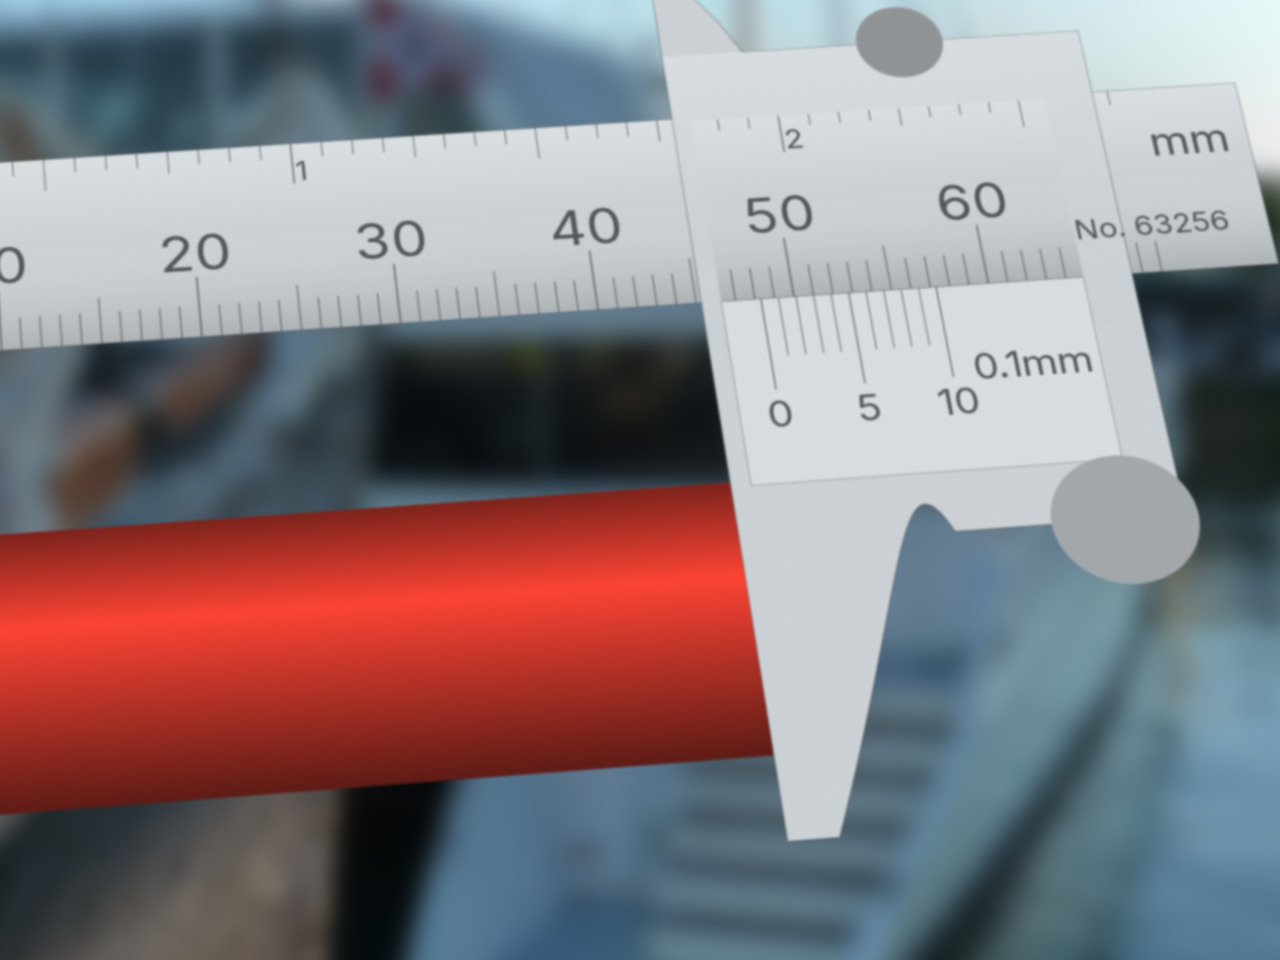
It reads 48.3 mm
